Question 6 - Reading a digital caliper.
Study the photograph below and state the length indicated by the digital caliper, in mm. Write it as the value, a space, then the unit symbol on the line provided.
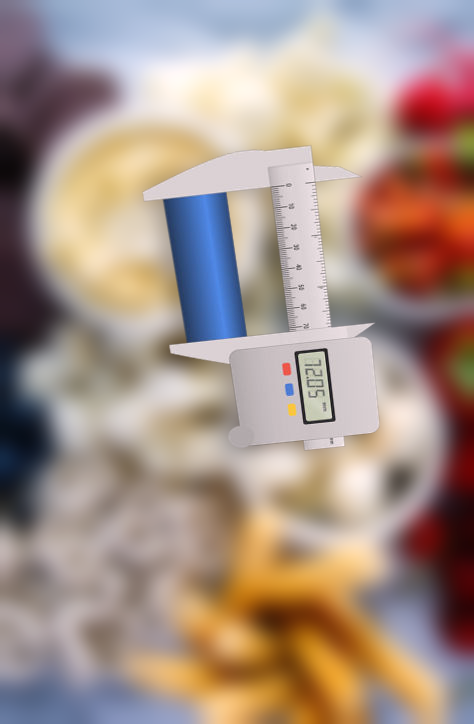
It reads 72.05 mm
